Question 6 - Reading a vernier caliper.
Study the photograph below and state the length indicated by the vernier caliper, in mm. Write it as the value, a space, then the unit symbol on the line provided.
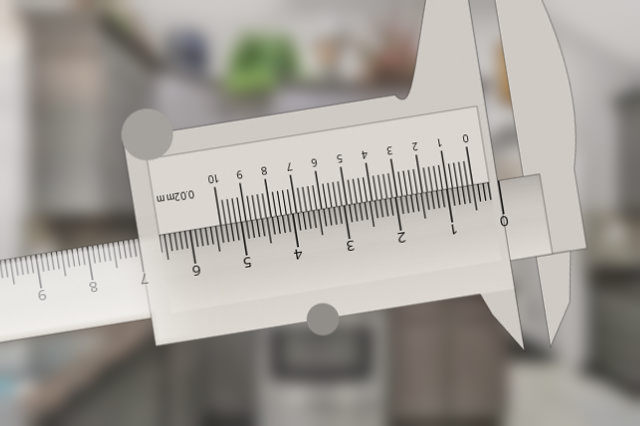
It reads 5.0 mm
